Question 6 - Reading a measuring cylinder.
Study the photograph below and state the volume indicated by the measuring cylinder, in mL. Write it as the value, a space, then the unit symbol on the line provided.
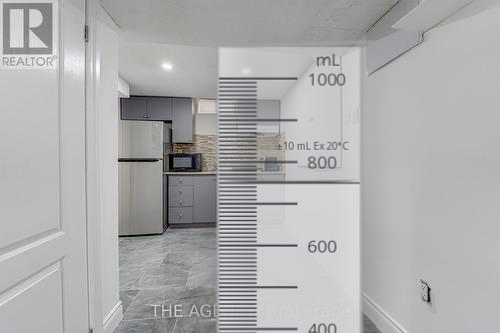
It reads 750 mL
